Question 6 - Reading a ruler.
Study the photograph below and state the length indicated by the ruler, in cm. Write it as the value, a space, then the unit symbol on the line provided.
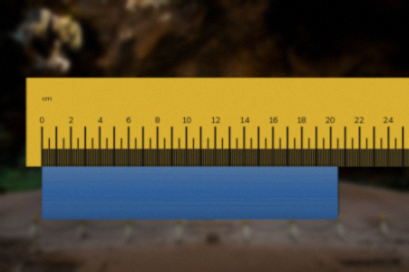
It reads 20.5 cm
